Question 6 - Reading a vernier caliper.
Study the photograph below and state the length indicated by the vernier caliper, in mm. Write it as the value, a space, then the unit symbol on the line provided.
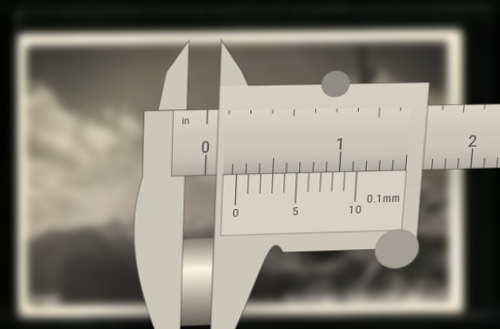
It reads 2.3 mm
